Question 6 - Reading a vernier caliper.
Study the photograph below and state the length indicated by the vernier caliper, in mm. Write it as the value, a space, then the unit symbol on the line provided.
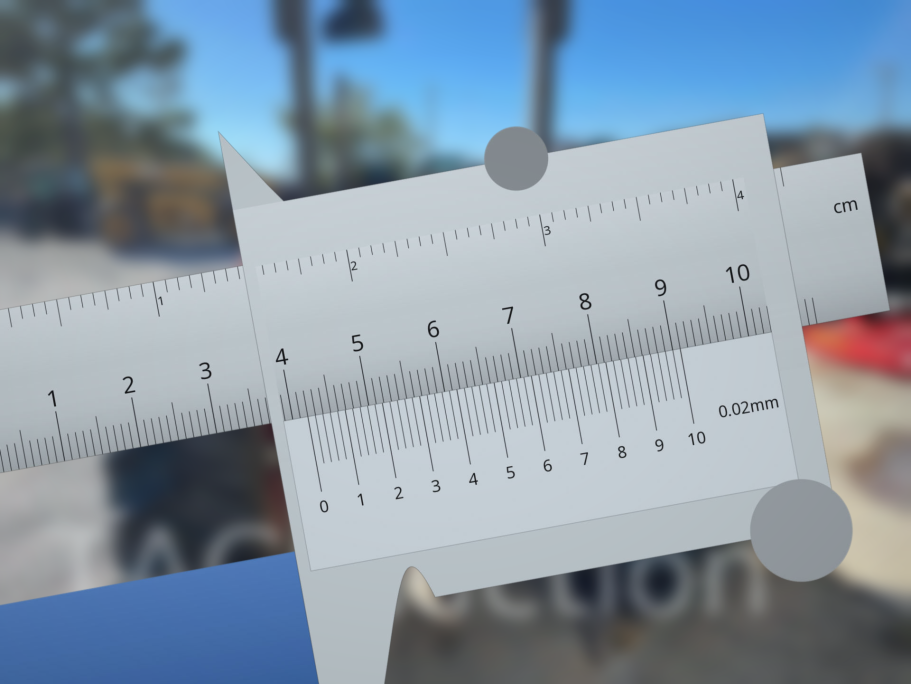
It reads 42.0 mm
